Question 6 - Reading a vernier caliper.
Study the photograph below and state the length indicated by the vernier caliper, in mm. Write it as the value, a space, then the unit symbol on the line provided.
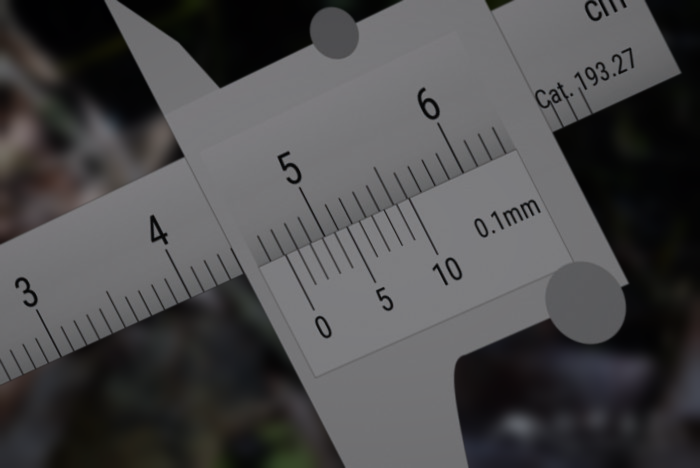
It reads 47.1 mm
